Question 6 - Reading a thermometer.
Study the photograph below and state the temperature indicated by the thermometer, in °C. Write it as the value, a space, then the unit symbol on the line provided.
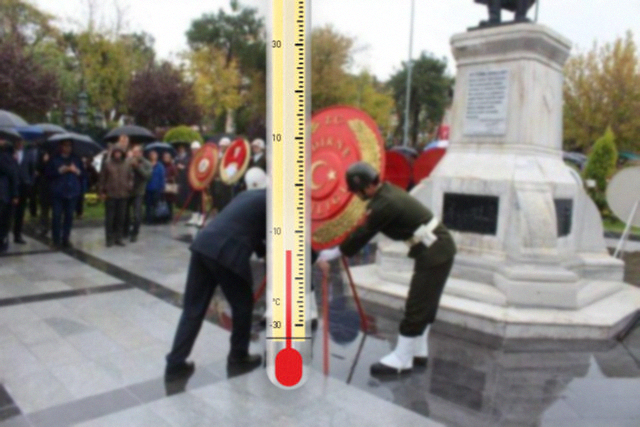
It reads -14 °C
